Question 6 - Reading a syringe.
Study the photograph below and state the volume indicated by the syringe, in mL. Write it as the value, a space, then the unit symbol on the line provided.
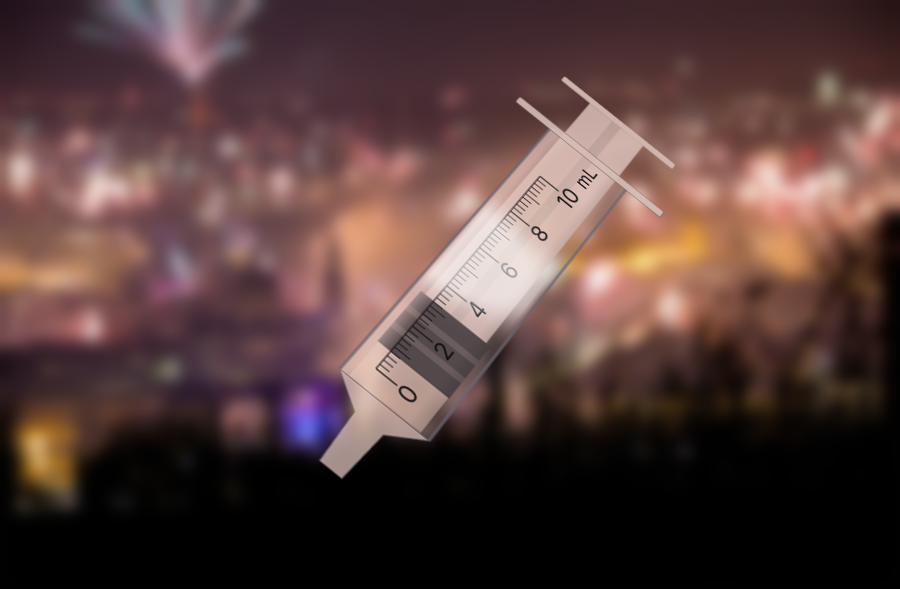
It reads 0.8 mL
